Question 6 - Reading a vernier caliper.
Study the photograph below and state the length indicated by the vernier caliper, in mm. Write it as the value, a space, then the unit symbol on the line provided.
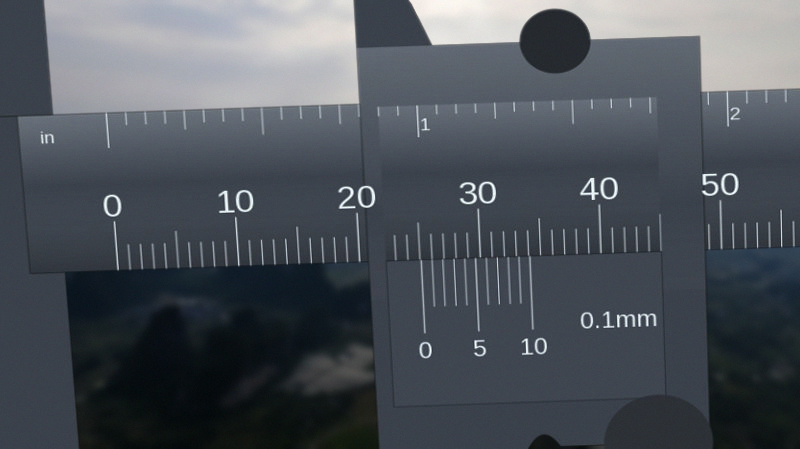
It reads 25.1 mm
